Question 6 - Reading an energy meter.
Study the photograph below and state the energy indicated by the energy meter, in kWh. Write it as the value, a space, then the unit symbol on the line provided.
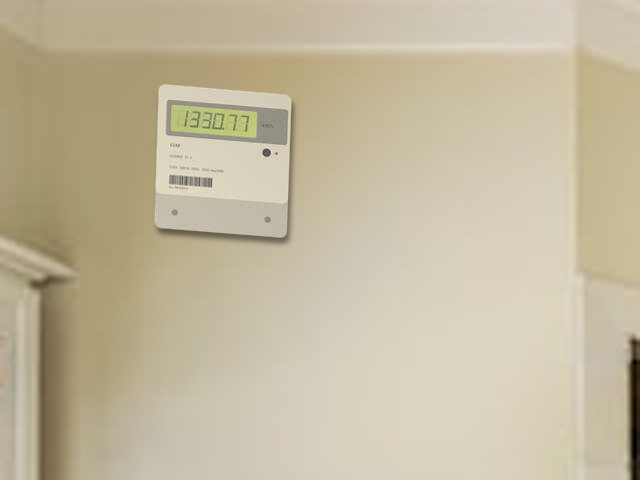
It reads 1330.77 kWh
